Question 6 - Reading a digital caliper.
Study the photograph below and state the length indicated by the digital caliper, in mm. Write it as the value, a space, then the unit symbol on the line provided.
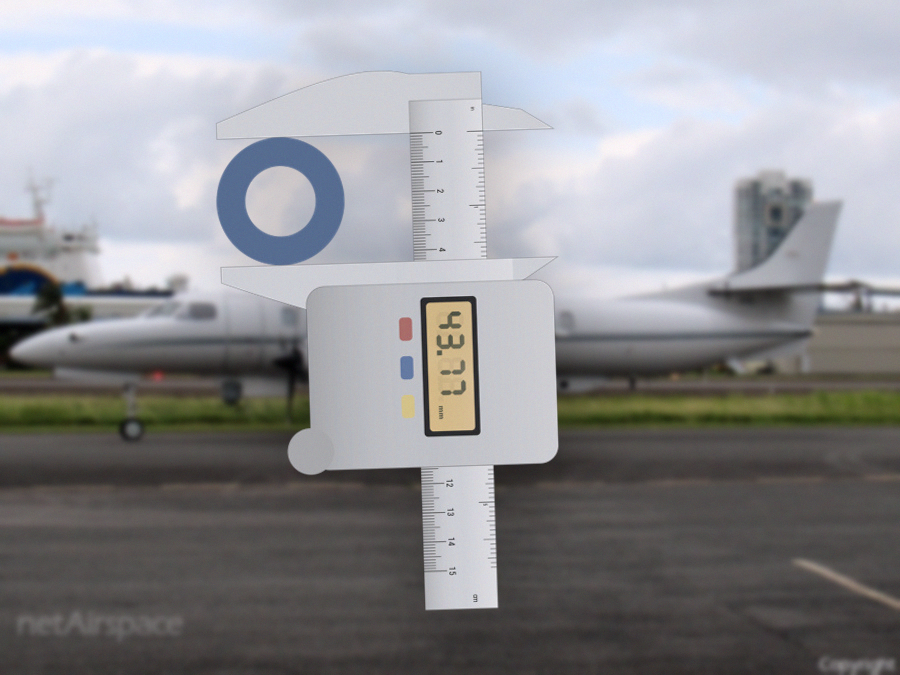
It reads 43.77 mm
